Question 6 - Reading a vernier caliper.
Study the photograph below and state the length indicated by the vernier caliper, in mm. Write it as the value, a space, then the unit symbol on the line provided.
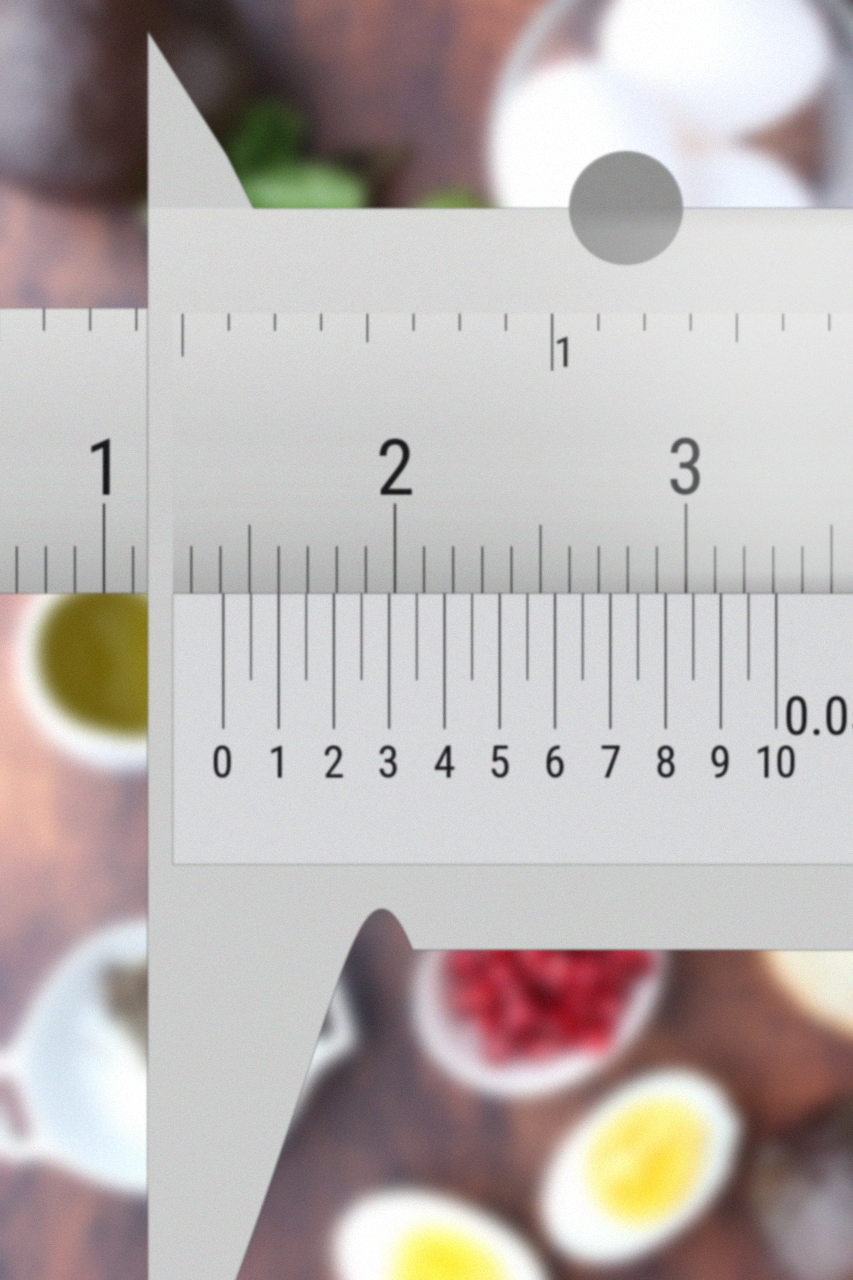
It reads 14.1 mm
